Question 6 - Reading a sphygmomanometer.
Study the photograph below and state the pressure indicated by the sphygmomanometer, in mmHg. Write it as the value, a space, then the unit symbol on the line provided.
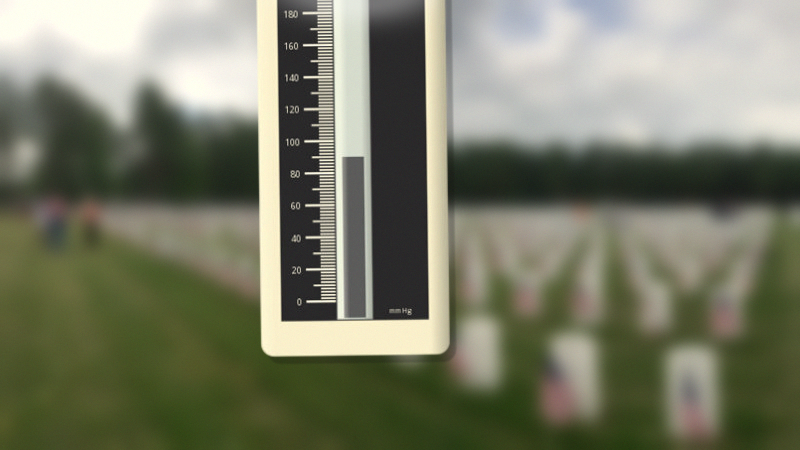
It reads 90 mmHg
